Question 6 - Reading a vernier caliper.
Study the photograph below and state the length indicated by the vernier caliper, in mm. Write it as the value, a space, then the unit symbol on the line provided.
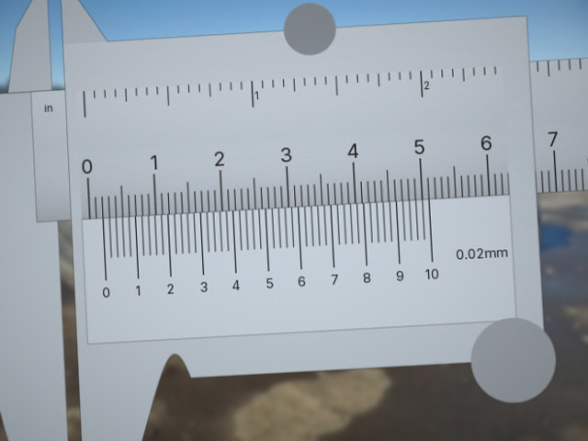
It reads 2.0 mm
